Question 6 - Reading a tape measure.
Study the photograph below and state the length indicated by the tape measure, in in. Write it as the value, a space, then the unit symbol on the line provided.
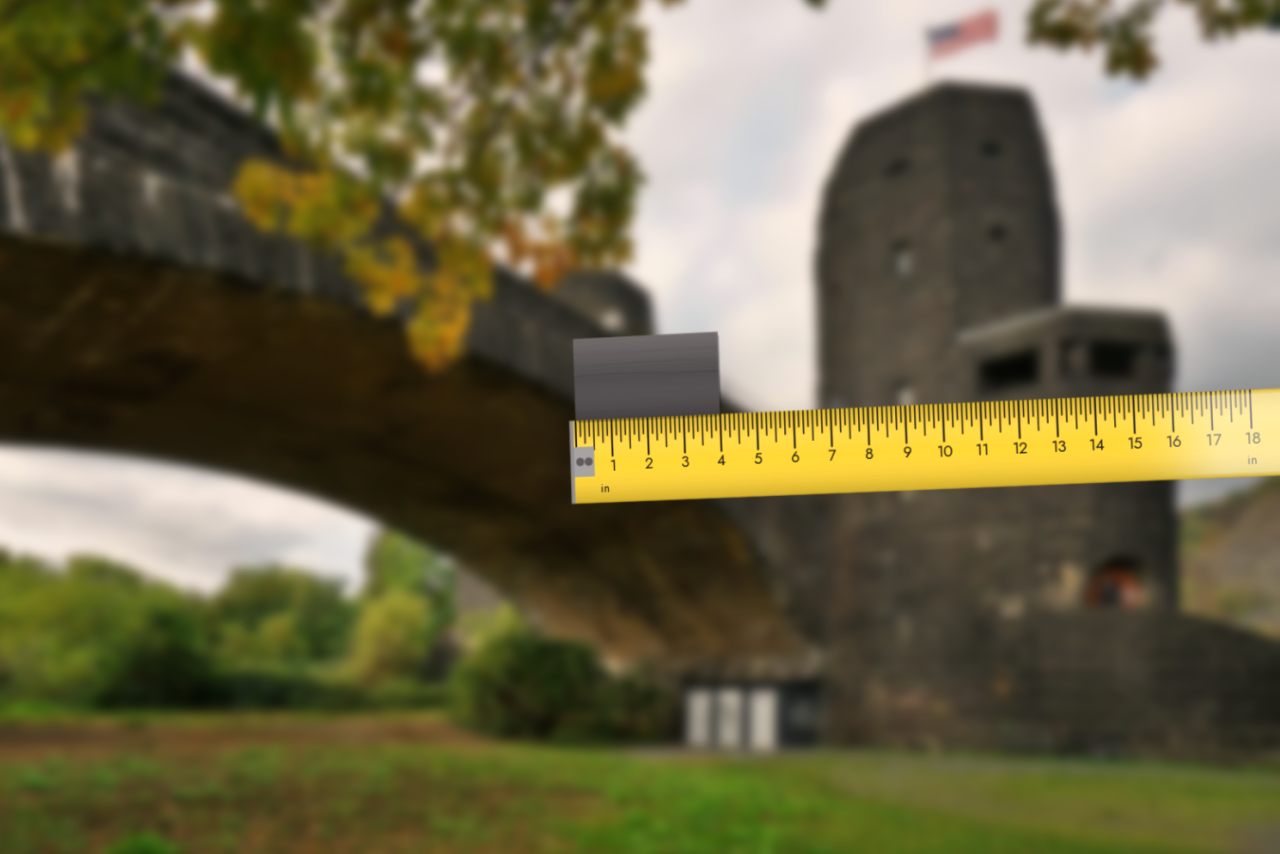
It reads 4 in
